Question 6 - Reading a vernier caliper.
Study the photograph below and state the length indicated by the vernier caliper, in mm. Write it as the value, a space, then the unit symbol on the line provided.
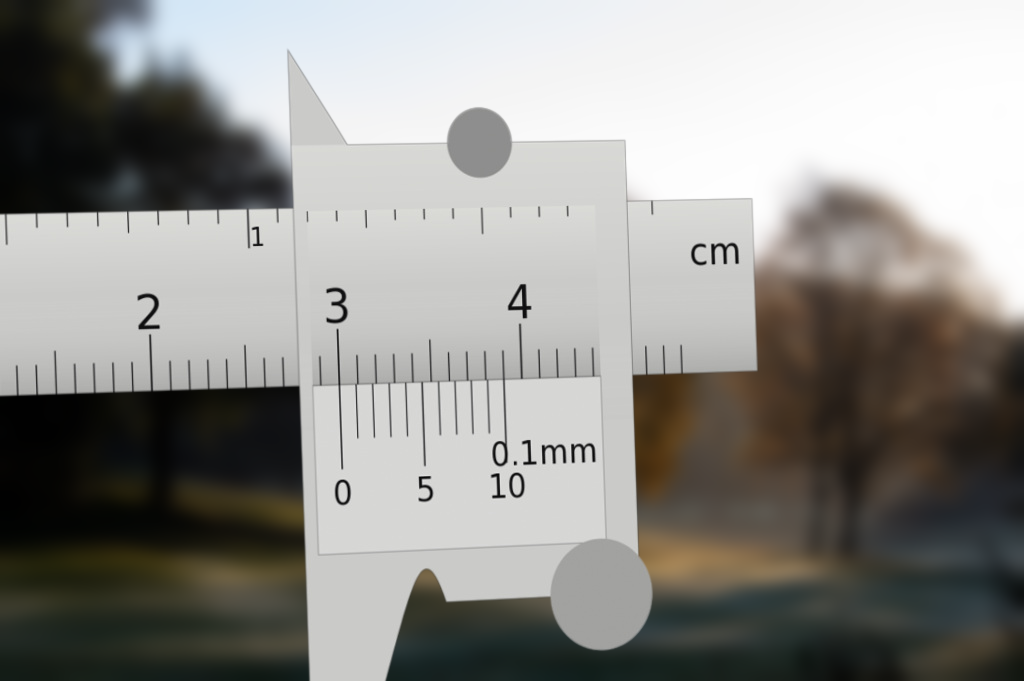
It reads 30.0 mm
